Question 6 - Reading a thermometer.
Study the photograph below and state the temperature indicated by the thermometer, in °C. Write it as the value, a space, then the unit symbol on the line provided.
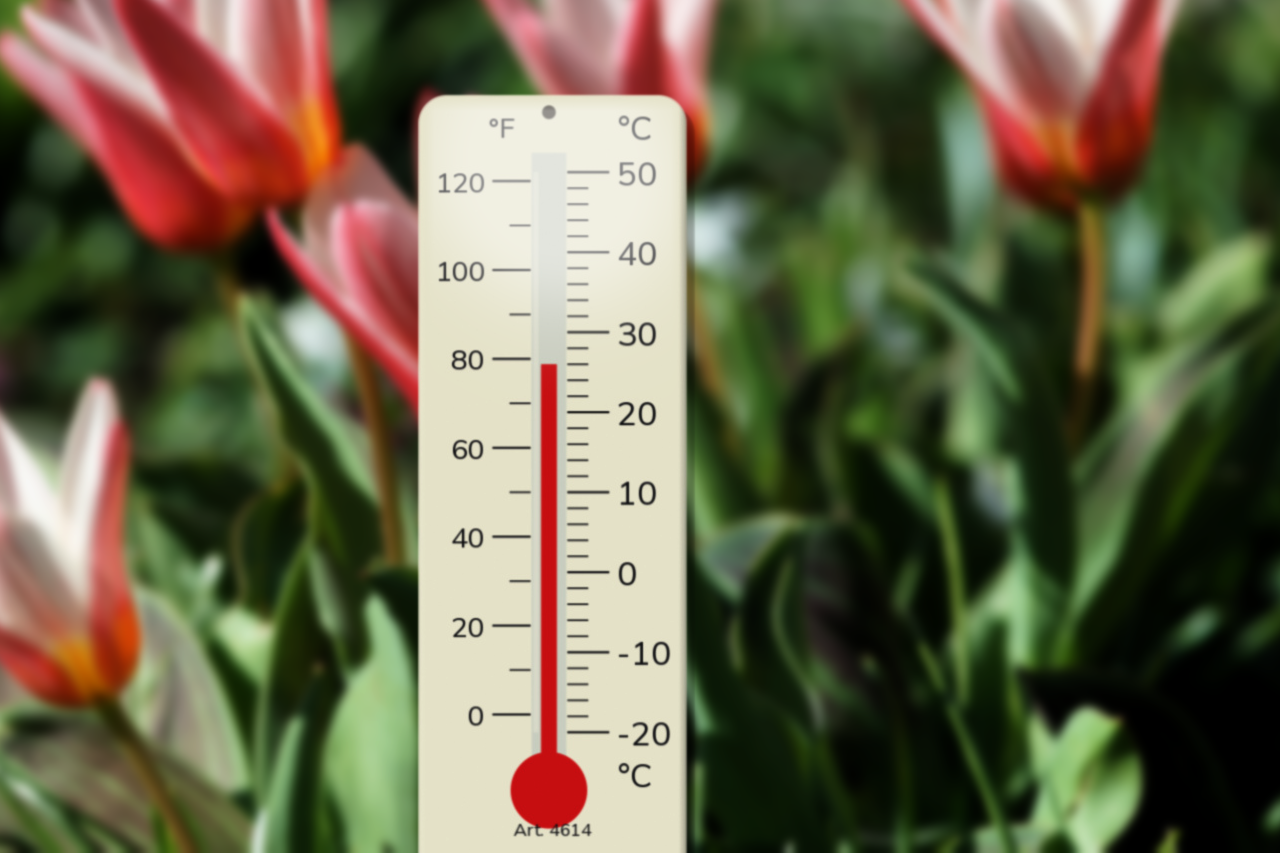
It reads 26 °C
